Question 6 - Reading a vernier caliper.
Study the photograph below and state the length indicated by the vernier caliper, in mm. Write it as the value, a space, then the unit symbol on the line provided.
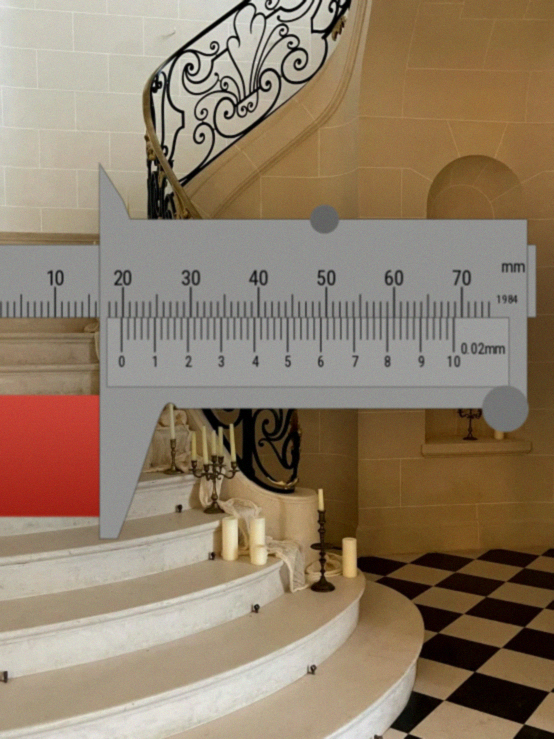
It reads 19.8 mm
